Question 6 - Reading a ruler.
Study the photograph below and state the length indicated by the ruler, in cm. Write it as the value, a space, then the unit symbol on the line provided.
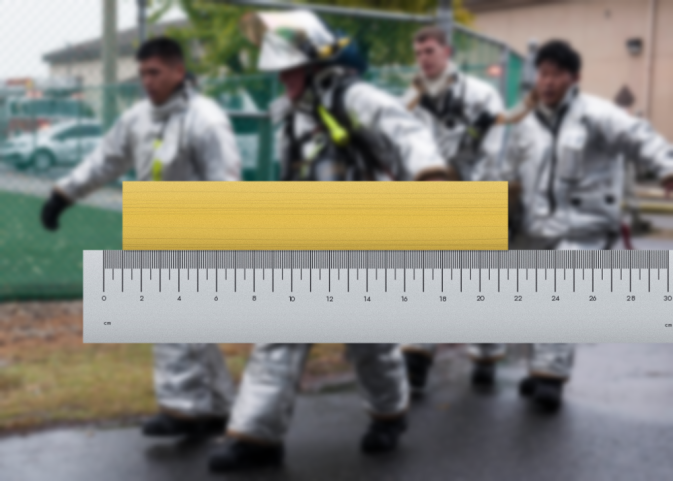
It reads 20.5 cm
